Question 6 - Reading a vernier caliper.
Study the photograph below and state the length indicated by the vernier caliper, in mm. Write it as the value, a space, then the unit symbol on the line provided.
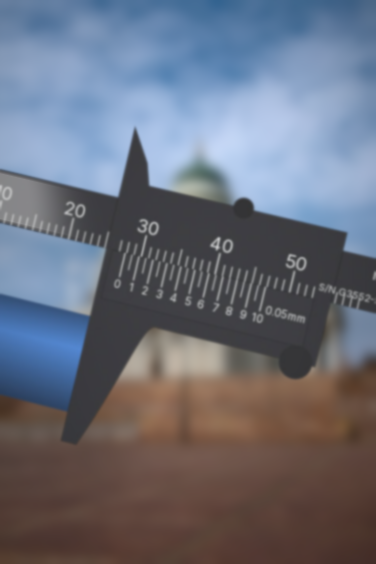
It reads 27.8 mm
